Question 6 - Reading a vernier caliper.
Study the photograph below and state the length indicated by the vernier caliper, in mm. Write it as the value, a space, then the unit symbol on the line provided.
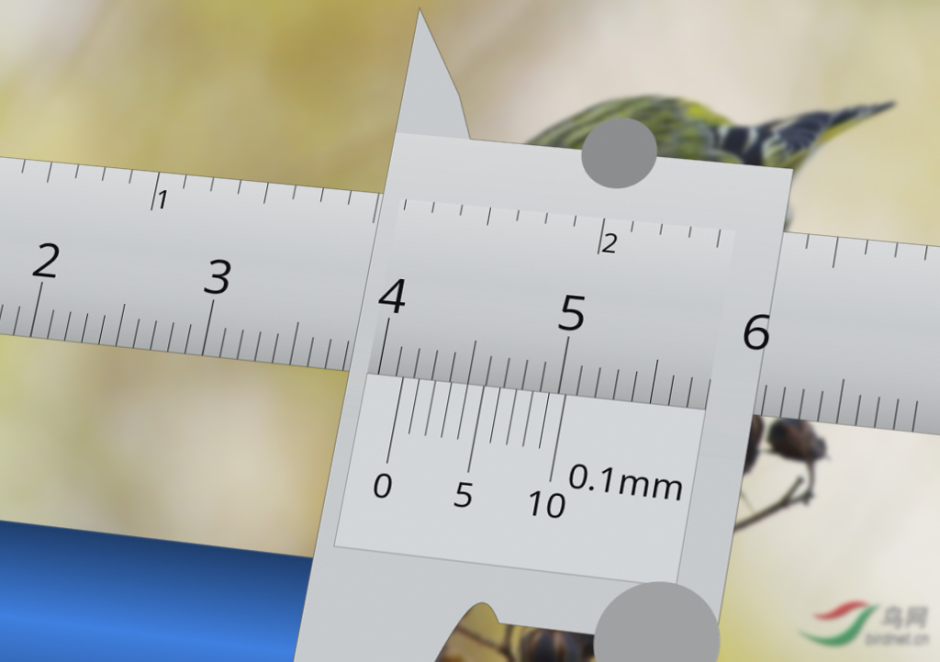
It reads 41.4 mm
